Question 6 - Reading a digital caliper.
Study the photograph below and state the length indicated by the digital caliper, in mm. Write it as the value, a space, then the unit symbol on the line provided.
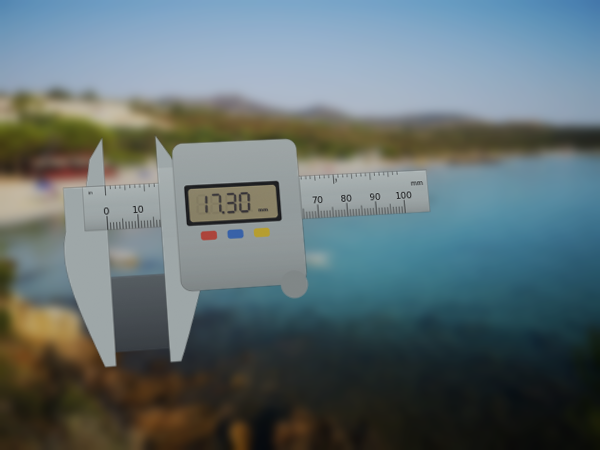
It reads 17.30 mm
